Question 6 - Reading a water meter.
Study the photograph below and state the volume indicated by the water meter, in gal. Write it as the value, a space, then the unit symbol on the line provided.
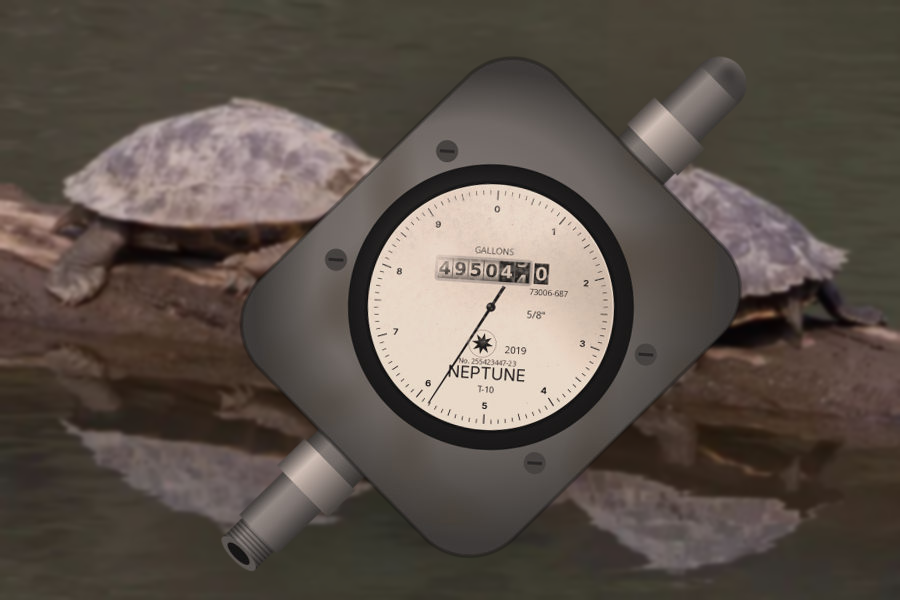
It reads 4950435.8 gal
